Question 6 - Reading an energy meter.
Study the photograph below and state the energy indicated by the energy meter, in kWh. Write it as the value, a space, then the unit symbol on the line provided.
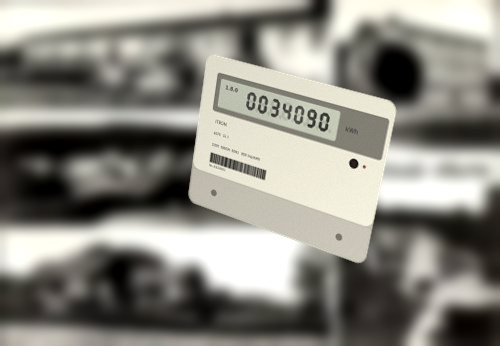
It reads 34090 kWh
